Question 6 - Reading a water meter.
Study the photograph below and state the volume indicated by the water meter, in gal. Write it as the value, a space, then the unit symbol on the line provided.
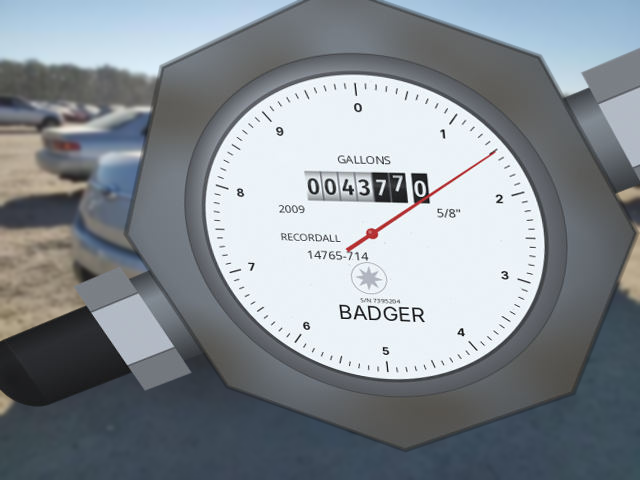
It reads 43771.5 gal
